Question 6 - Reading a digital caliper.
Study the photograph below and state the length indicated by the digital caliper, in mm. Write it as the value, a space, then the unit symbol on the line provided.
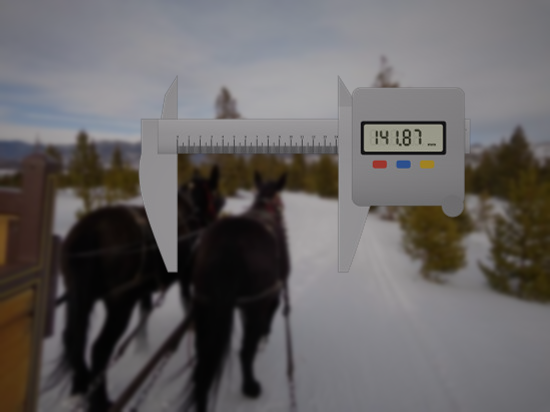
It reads 141.87 mm
